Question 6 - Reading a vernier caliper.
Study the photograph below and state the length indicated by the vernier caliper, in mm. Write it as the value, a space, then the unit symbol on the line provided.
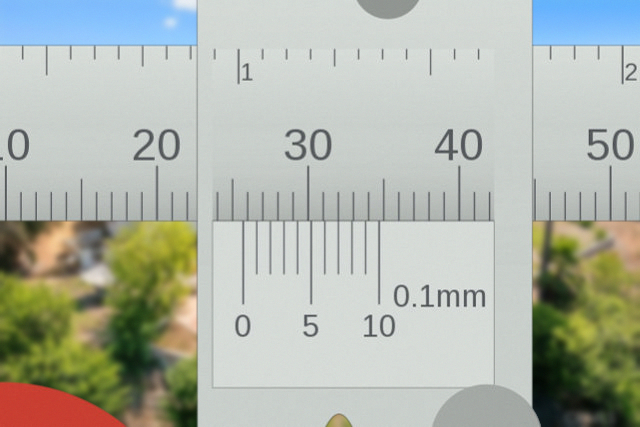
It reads 25.7 mm
